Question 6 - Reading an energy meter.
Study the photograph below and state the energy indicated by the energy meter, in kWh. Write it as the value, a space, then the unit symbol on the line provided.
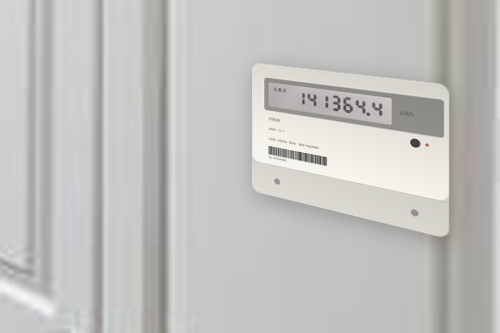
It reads 141364.4 kWh
